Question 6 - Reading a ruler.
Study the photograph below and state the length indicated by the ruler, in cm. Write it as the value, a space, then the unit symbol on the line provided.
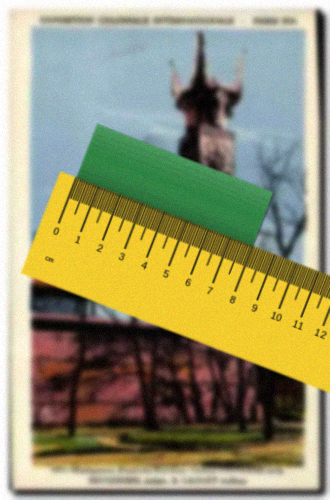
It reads 8 cm
